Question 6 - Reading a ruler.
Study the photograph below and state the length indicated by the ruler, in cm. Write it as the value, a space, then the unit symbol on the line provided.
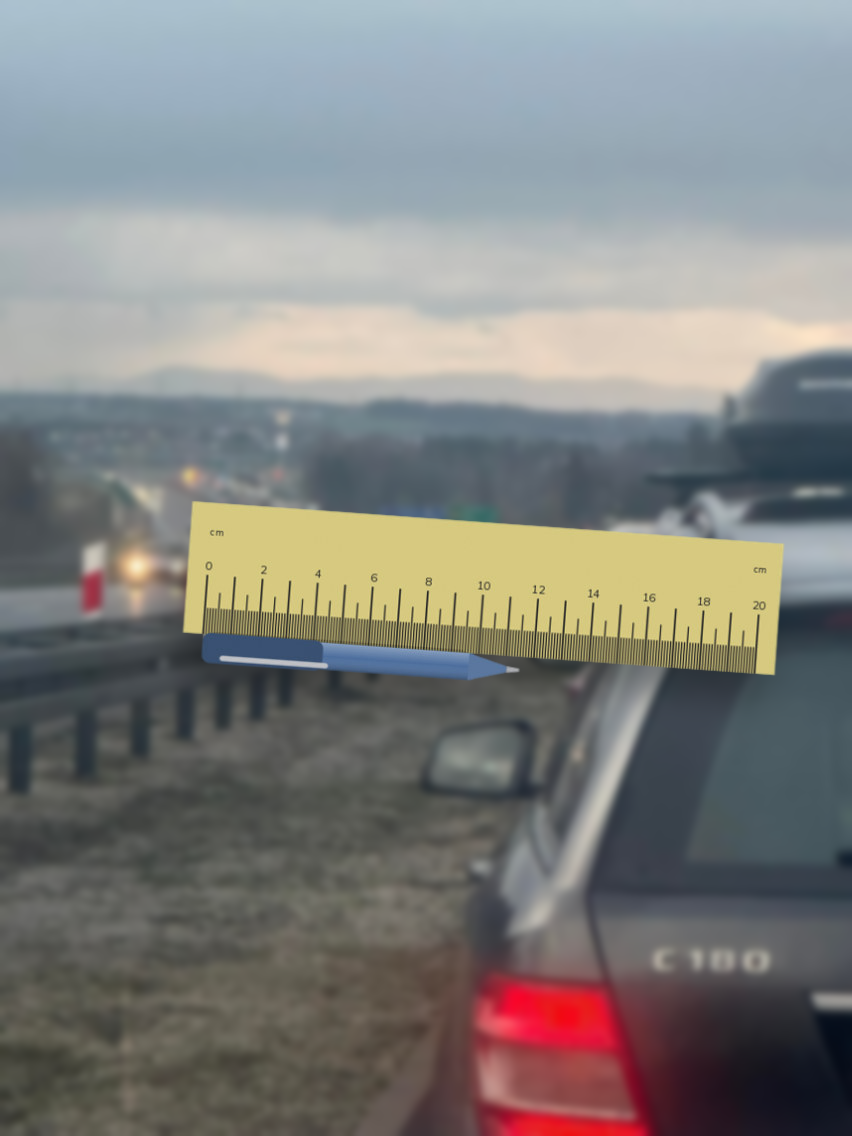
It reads 11.5 cm
